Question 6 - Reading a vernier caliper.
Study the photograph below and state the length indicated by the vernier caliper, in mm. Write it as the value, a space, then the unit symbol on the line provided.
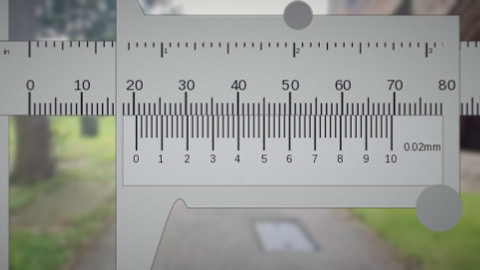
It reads 20.5 mm
